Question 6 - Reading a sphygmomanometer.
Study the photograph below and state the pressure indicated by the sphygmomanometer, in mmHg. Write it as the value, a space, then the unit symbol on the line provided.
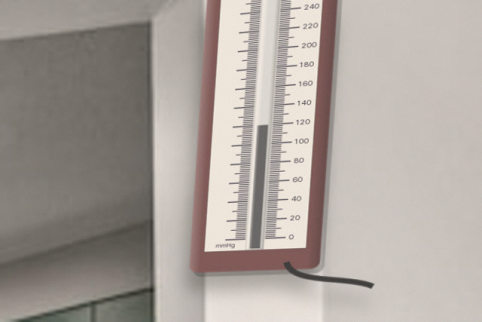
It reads 120 mmHg
